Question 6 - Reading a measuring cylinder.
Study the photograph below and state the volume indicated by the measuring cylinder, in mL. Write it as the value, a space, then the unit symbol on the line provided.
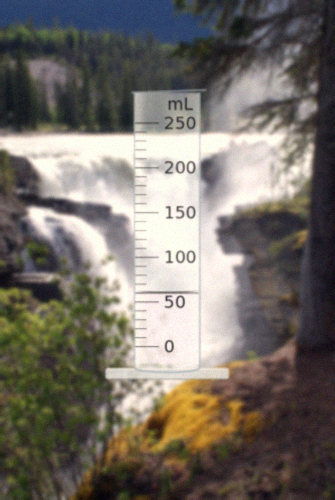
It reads 60 mL
